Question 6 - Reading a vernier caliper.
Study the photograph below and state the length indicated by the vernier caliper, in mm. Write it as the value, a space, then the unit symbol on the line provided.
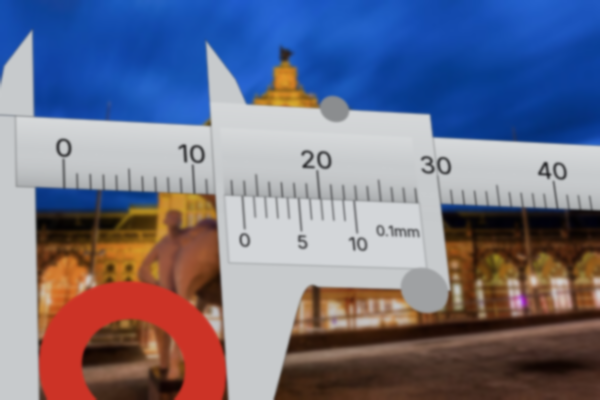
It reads 13.8 mm
